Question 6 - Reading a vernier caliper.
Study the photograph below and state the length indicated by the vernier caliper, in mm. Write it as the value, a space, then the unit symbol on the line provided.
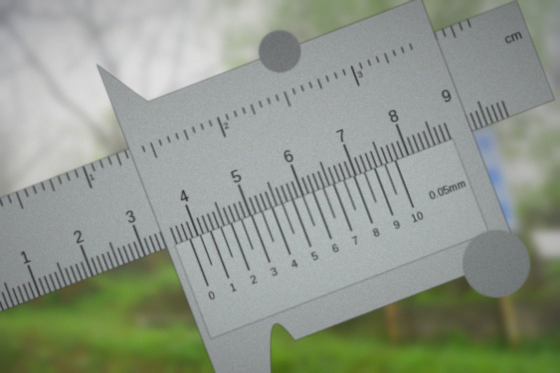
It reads 38.5 mm
